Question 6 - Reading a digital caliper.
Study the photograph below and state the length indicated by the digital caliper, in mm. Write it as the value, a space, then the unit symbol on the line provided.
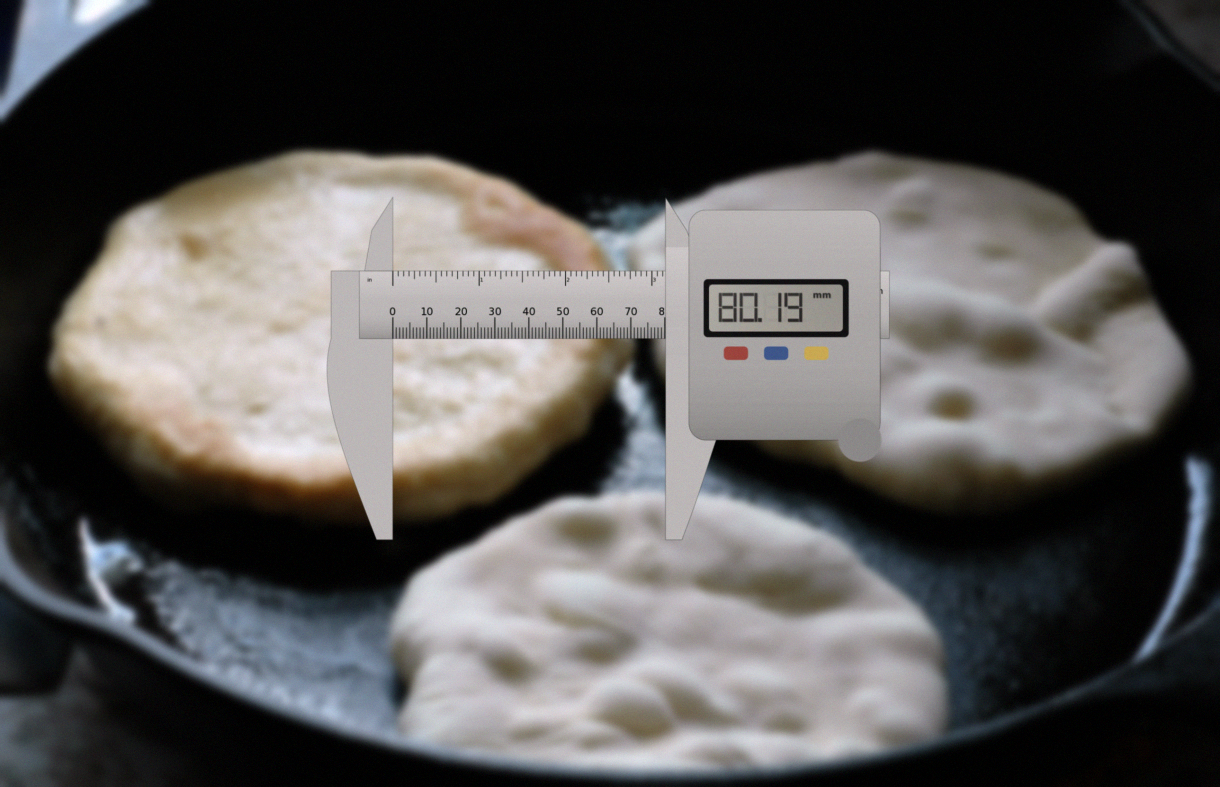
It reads 80.19 mm
